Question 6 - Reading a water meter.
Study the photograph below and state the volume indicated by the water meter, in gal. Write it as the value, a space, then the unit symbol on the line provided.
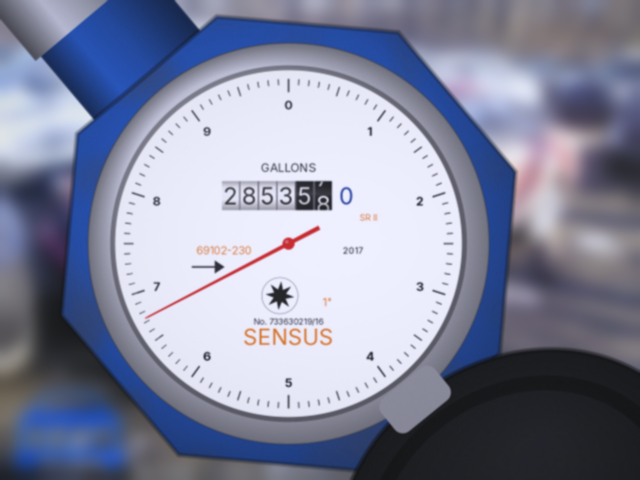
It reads 2853576.7 gal
